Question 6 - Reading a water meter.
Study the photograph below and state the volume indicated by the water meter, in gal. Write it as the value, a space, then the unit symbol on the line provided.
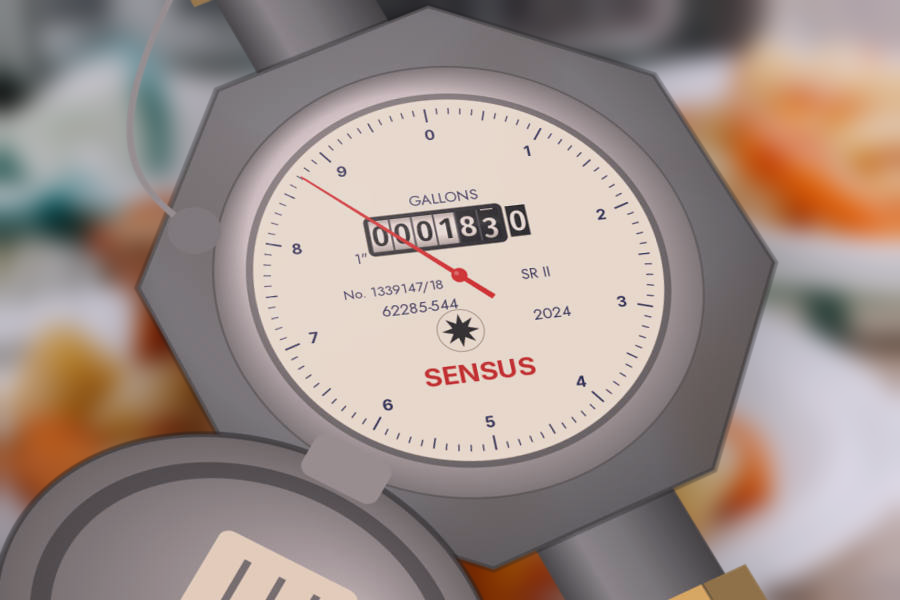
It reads 1828.7 gal
